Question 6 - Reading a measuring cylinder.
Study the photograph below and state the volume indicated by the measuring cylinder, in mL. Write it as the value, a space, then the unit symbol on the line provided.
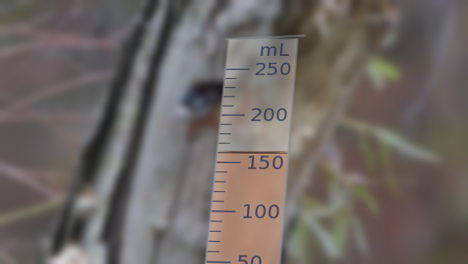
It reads 160 mL
